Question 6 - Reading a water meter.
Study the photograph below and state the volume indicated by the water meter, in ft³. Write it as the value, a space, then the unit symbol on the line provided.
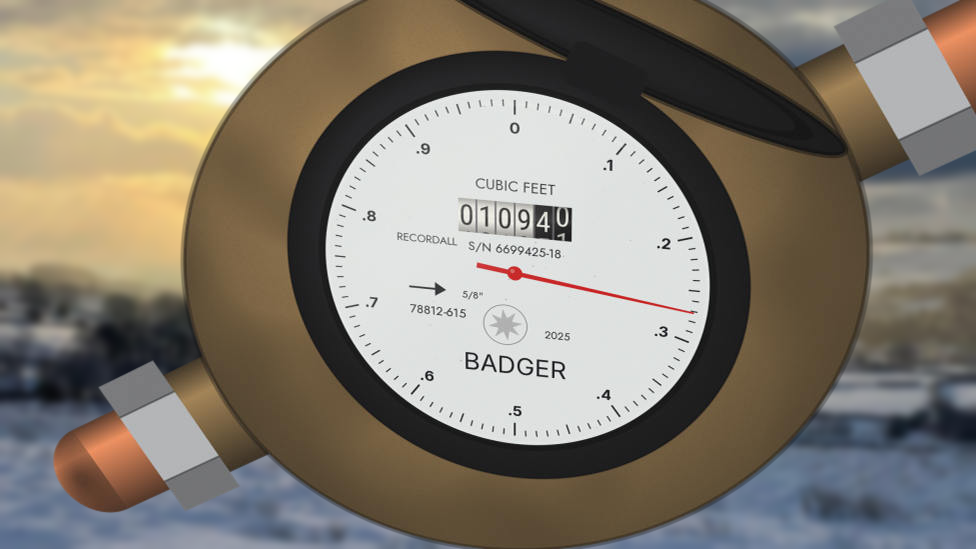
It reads 10940.27 ft³
